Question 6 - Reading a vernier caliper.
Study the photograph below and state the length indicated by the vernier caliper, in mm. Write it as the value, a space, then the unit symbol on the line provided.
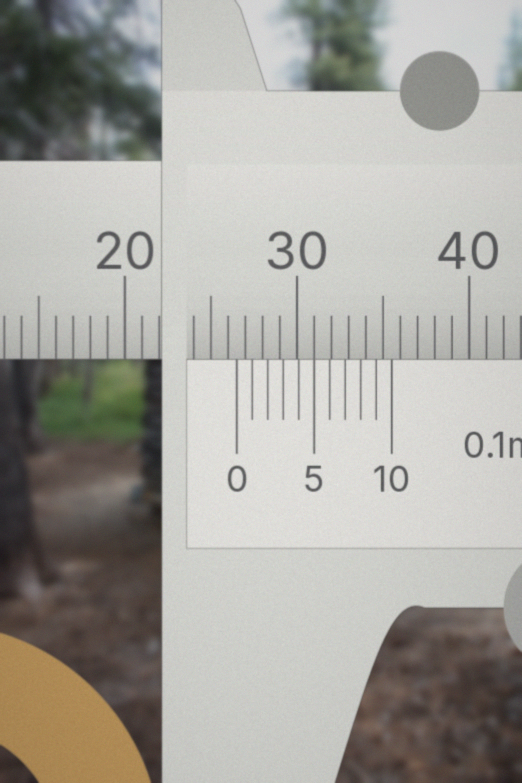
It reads 26.5 mm
